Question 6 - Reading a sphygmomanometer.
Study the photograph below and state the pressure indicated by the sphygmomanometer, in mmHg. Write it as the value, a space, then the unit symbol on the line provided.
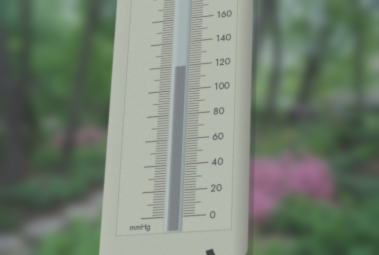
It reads 120 mmHg
